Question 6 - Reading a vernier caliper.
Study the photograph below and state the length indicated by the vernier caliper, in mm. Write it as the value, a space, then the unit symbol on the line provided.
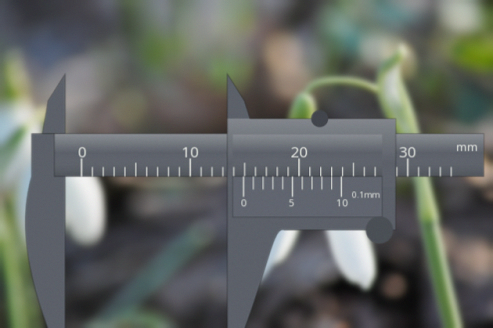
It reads 14.9 mm
